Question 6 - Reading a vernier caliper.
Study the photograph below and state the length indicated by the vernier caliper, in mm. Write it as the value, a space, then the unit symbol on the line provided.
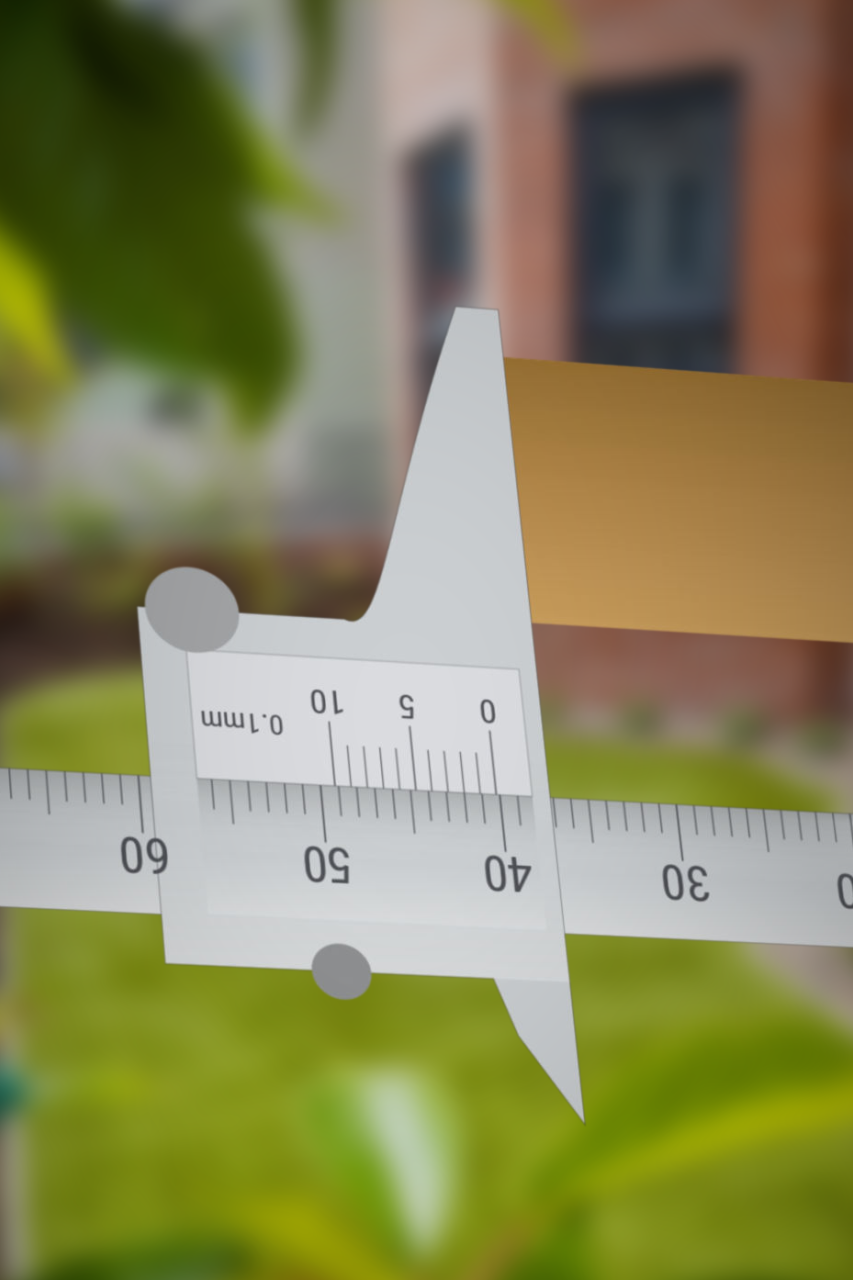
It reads 40.2 mm
